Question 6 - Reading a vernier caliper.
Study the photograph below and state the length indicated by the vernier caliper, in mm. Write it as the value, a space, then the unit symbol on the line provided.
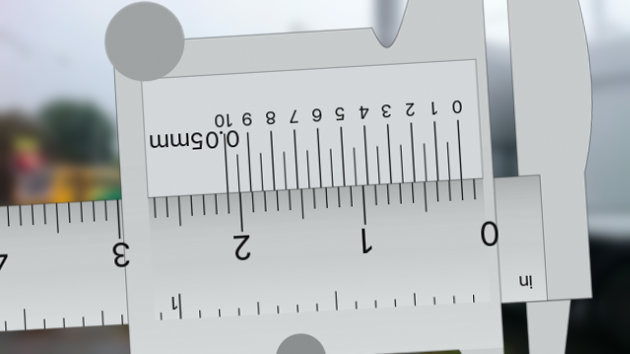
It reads 2.0 mm
